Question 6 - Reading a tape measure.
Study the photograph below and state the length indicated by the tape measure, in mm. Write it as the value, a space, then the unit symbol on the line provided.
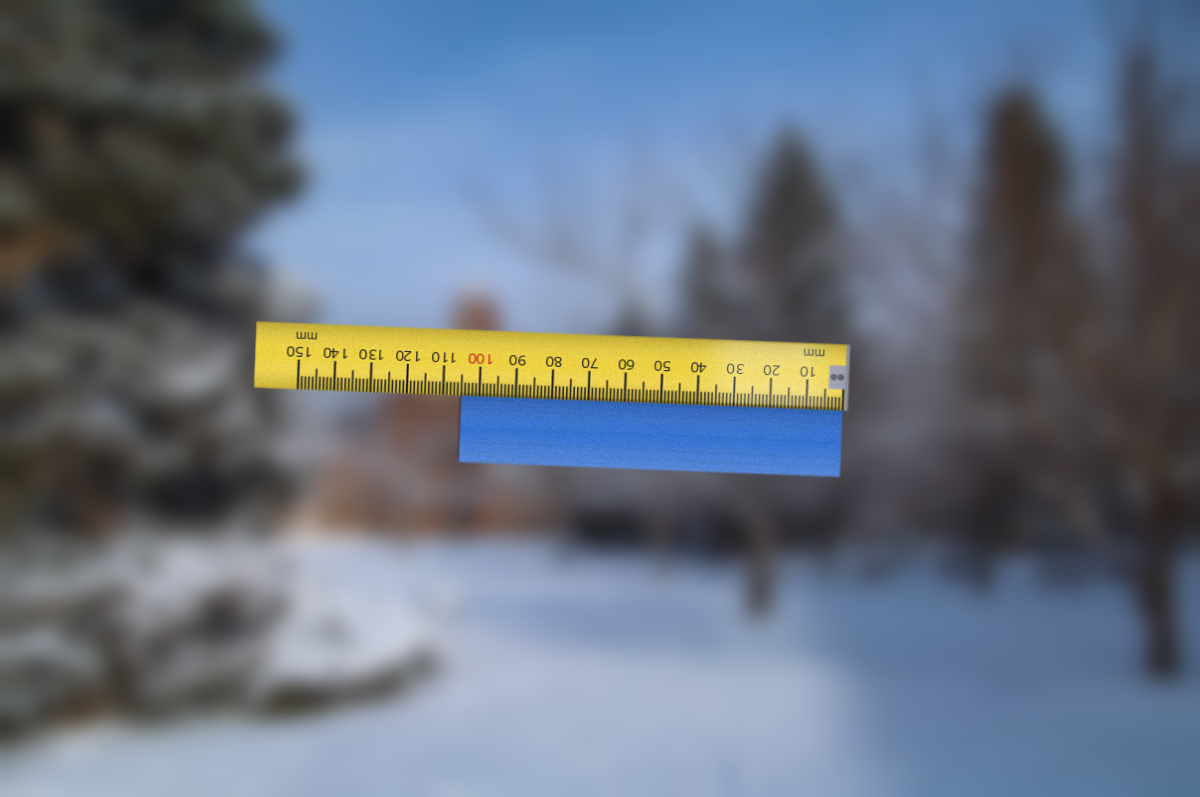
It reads 105 mm
